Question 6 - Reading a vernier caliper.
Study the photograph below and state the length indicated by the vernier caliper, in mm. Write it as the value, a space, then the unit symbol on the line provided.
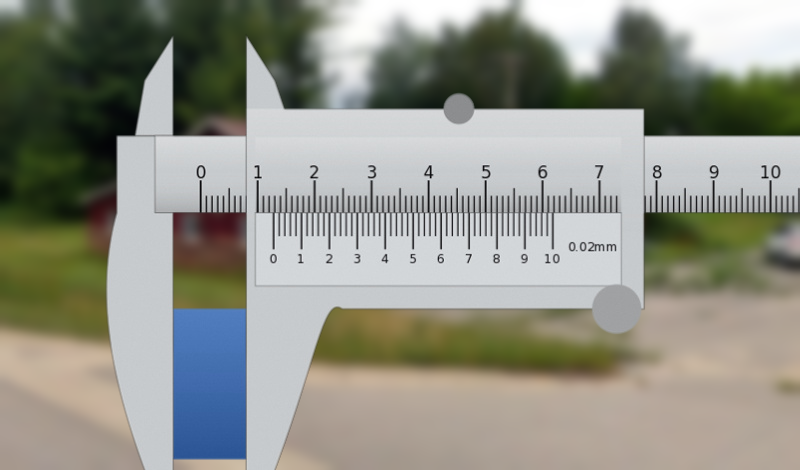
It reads 12.8 mm
